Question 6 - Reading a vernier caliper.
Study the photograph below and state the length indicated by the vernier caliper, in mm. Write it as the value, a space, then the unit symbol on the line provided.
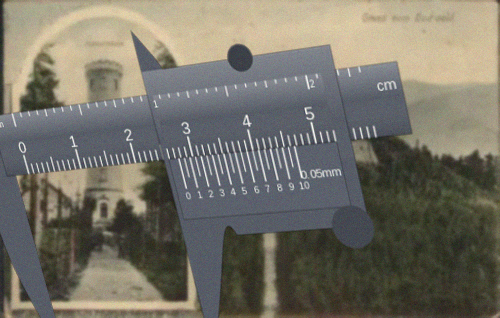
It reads 27.6 mm
